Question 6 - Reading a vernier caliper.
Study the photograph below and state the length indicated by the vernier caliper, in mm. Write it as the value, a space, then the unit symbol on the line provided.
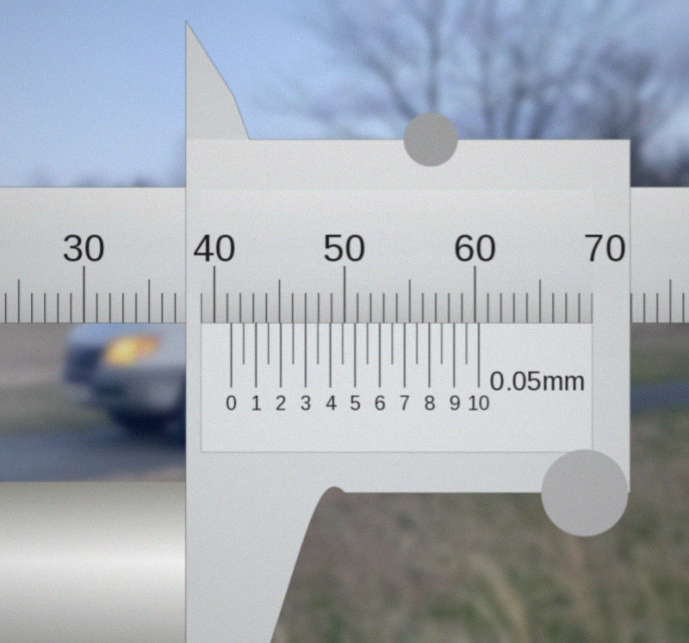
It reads 41.3 mm
